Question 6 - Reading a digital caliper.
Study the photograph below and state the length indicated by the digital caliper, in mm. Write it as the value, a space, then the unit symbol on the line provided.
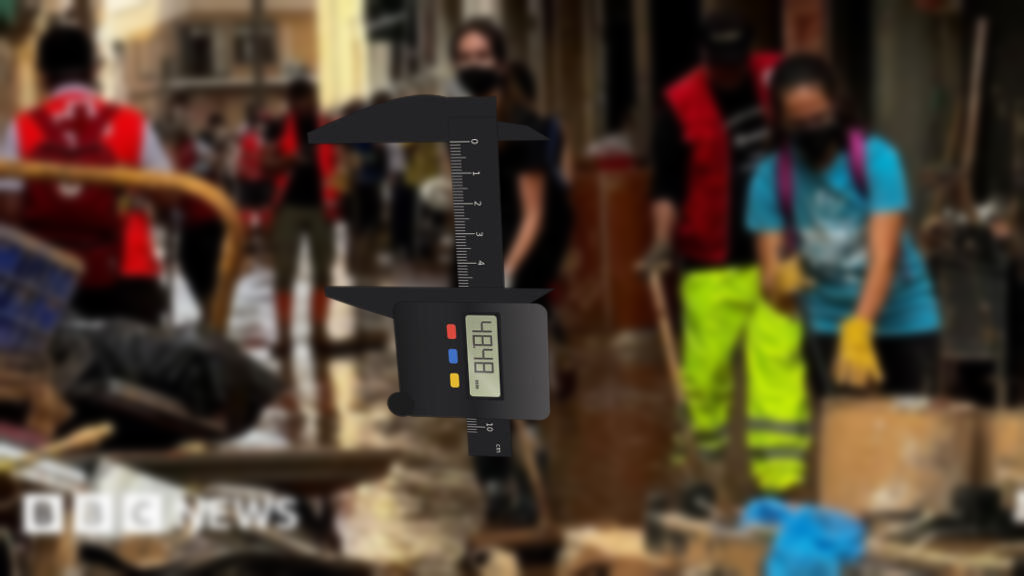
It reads 48.48 mm
